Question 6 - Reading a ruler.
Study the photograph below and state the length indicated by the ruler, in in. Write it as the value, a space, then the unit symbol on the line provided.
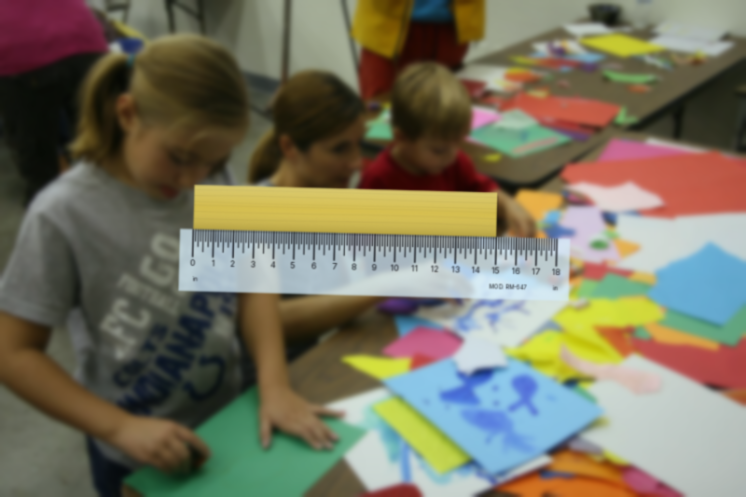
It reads 15 in
